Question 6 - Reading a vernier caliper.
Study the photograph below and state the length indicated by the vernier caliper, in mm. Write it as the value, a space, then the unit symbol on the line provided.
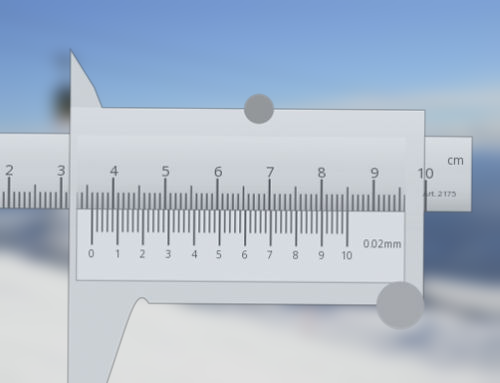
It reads 36.0 mm
